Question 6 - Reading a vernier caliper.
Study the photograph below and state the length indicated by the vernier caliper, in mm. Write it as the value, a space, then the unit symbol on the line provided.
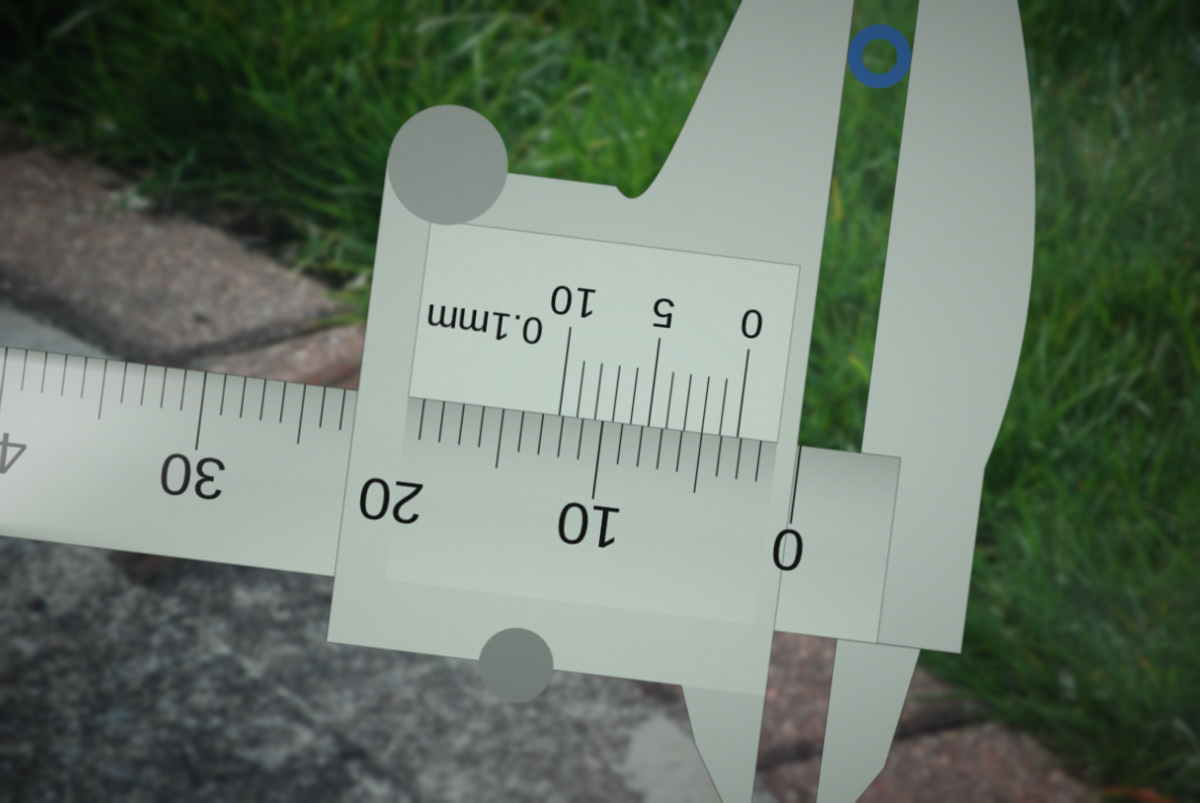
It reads 3.2 mm
